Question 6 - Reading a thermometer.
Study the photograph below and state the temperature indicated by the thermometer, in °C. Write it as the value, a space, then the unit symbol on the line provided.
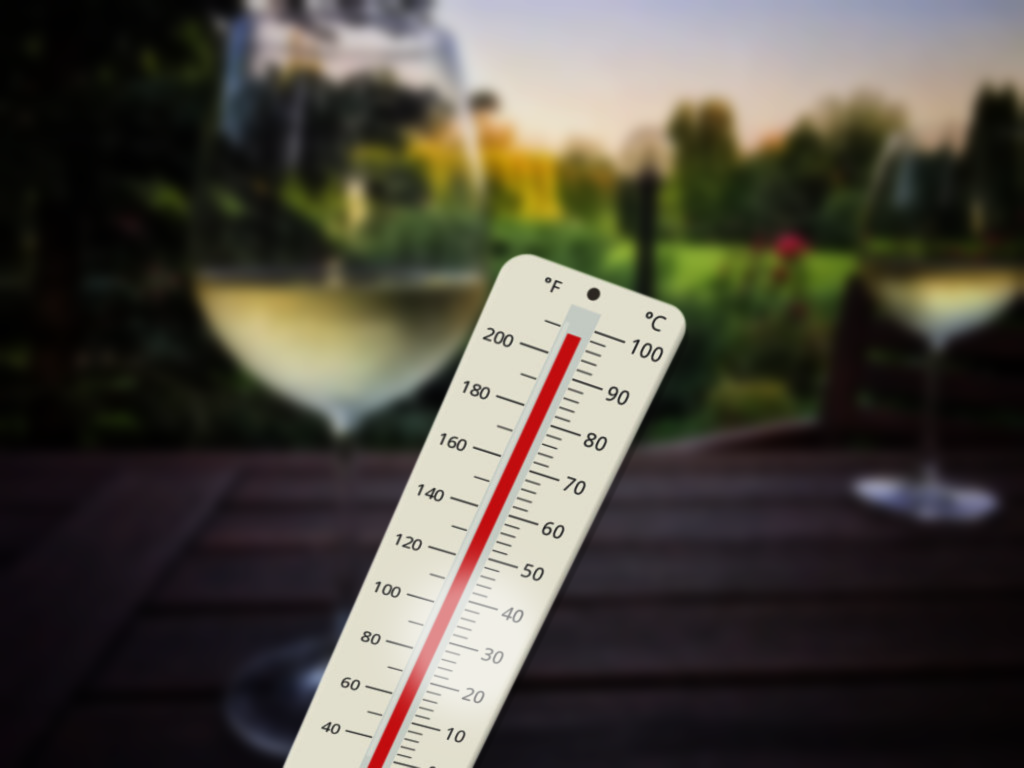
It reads 98 °C
